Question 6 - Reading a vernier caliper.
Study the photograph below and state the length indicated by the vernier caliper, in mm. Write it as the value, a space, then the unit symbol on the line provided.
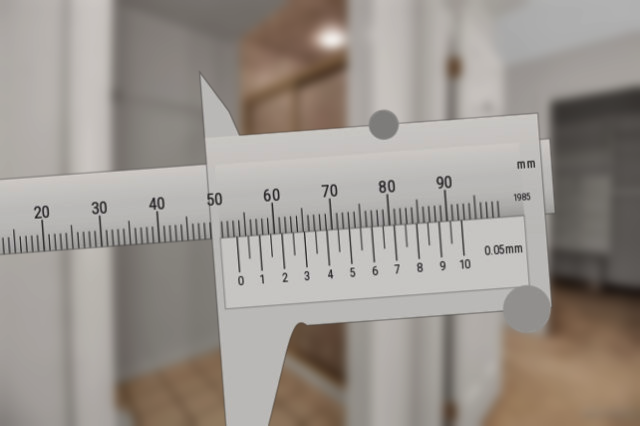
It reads 53.5 mm
